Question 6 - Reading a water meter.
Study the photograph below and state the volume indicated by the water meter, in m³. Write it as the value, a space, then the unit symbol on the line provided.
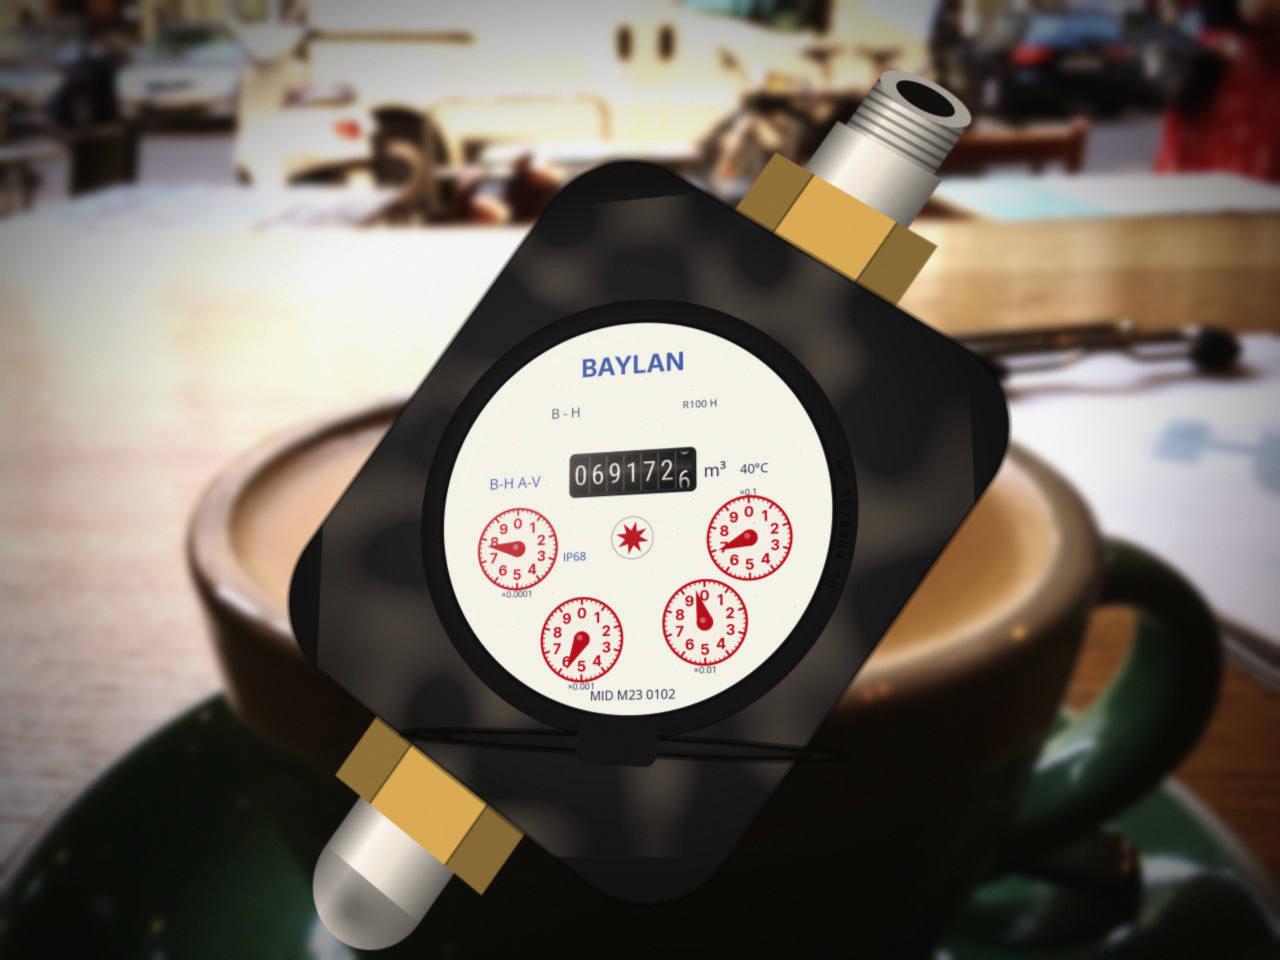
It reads 691725.6957 m³
